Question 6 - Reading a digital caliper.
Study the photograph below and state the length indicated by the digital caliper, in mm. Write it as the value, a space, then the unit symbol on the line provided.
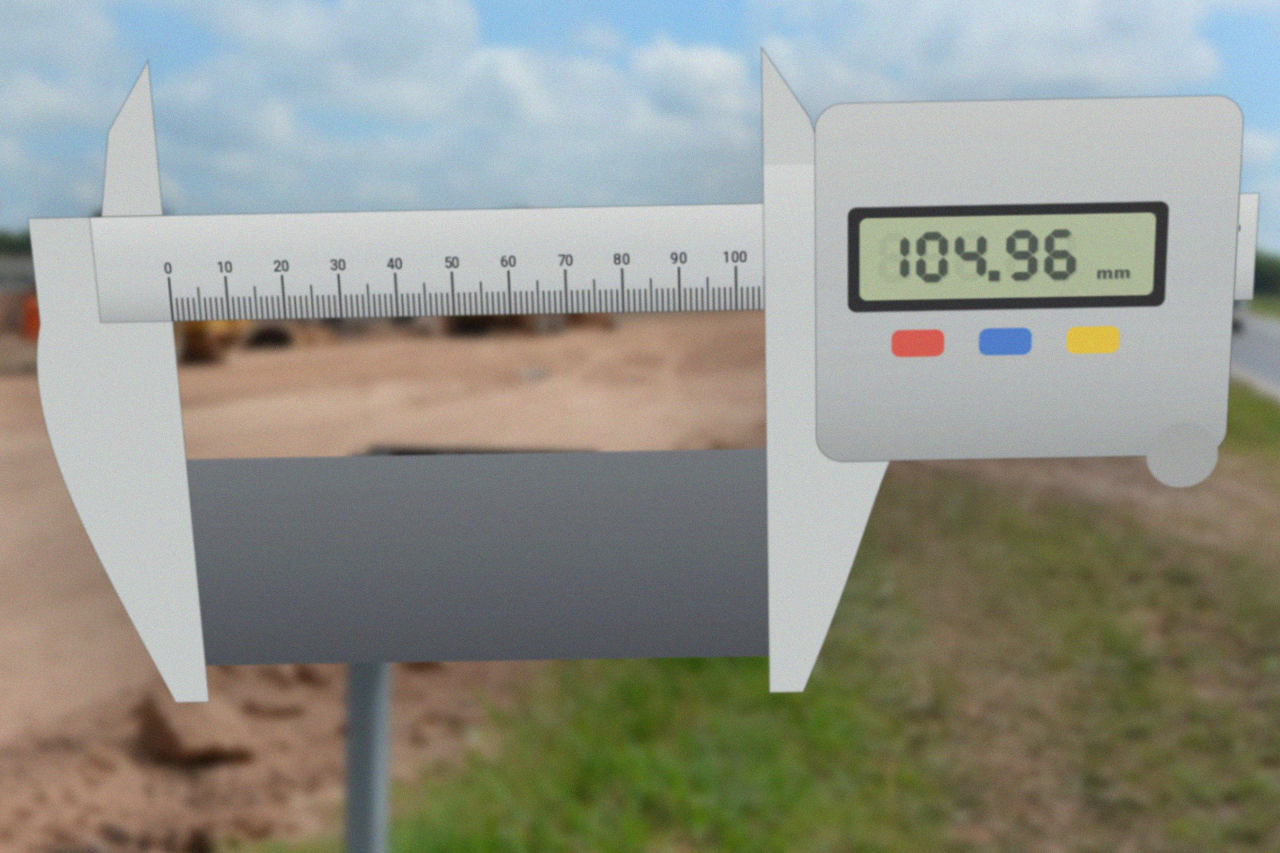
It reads 104.96 mm
